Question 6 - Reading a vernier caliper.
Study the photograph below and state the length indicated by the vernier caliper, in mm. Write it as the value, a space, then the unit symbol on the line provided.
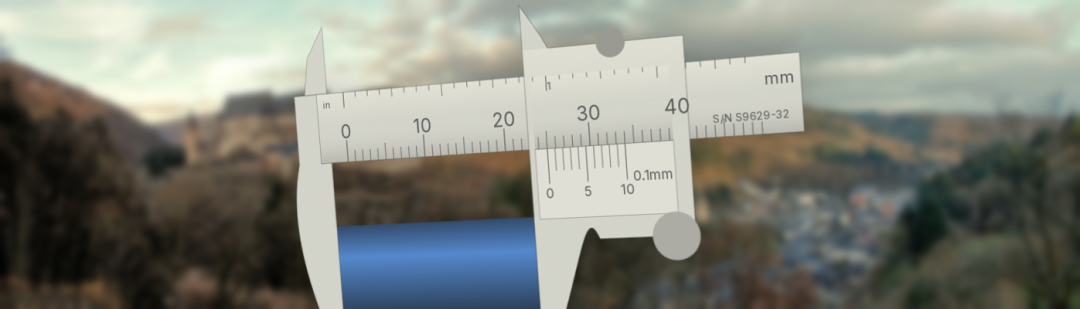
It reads 25.0 mm
